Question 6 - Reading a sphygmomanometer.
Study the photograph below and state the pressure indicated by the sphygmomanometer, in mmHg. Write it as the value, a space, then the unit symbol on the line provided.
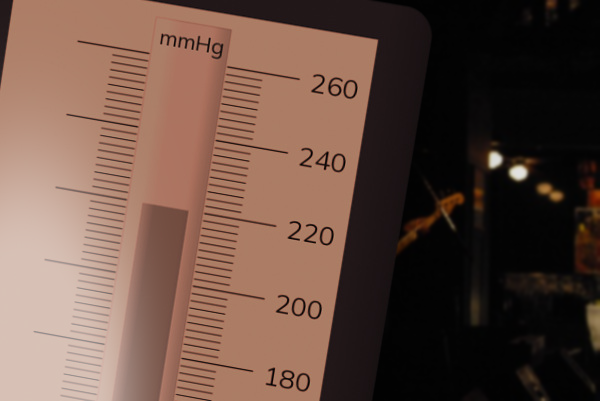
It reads 220 mmHg
